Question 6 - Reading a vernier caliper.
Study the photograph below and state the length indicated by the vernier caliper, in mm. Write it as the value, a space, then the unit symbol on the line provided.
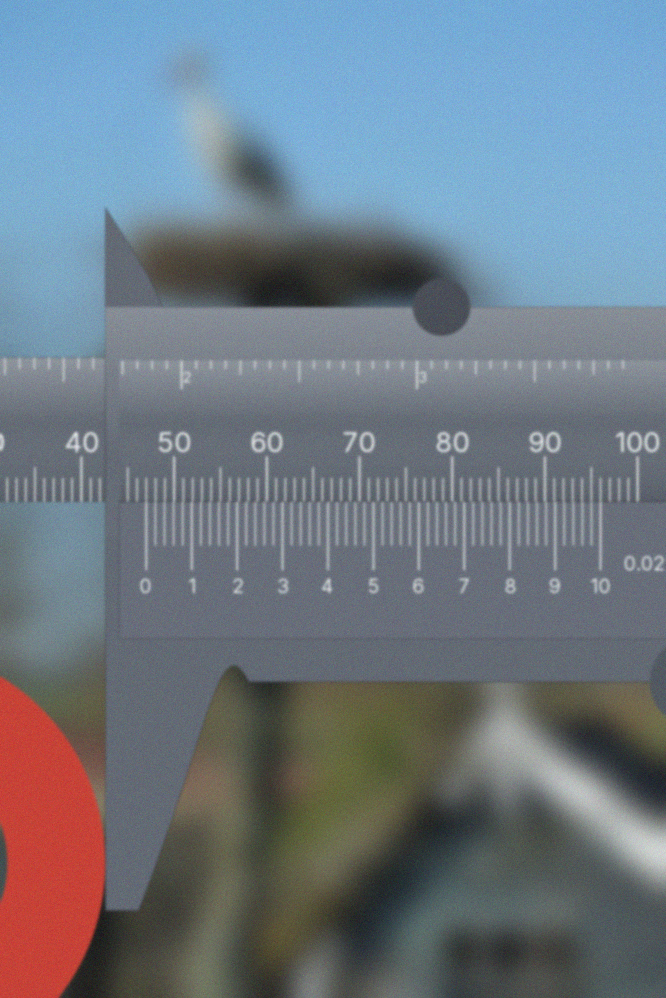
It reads 47.0 mm
